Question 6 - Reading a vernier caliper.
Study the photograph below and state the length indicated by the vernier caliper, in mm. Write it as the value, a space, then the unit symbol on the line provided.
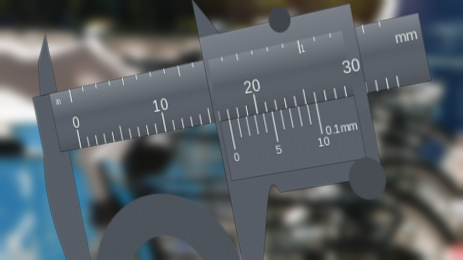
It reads 17.0 mm
